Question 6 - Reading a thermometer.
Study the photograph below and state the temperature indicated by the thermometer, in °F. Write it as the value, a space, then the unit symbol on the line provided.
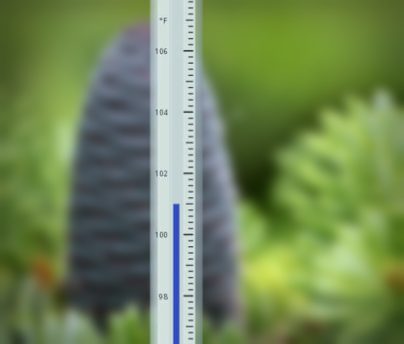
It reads 101 °F
